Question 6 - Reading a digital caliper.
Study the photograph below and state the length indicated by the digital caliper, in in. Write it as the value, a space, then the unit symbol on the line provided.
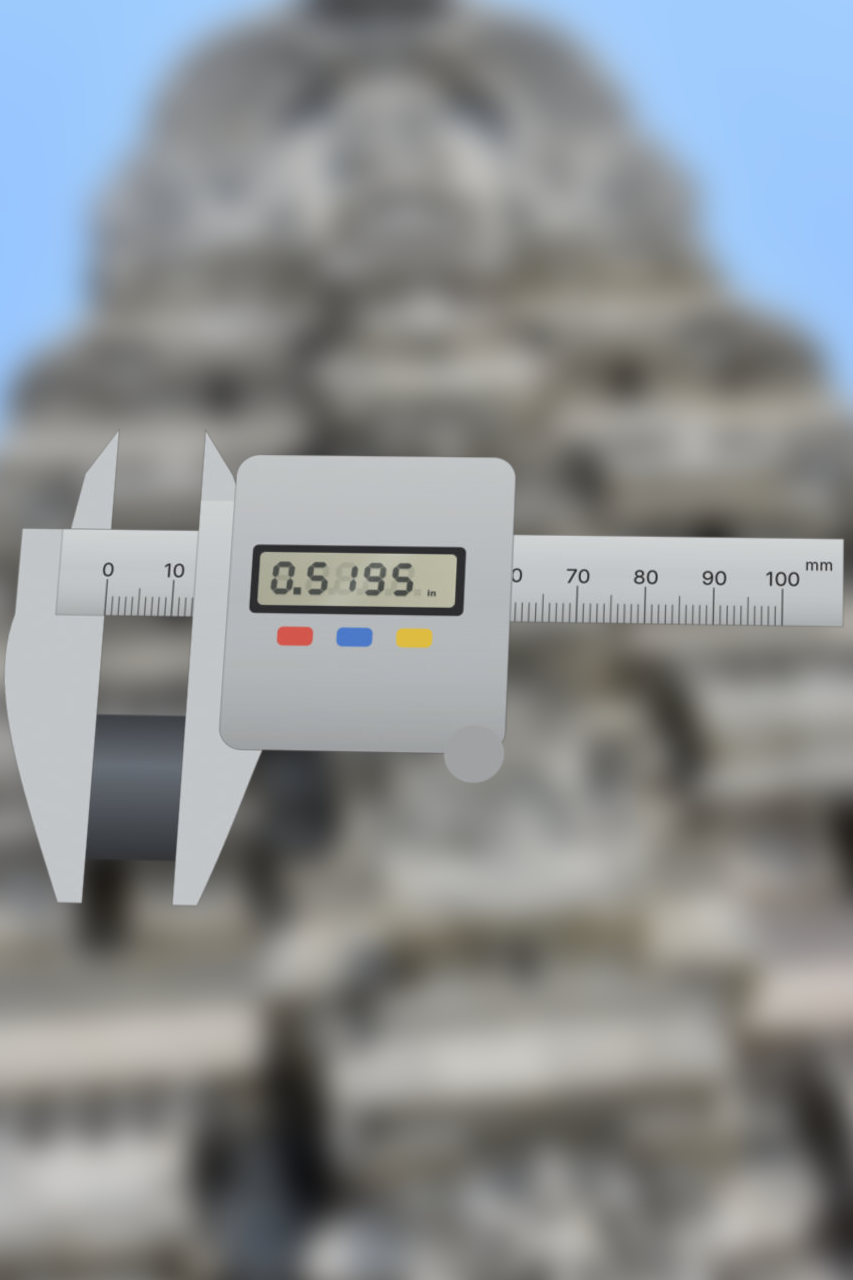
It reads 0.5195 in
